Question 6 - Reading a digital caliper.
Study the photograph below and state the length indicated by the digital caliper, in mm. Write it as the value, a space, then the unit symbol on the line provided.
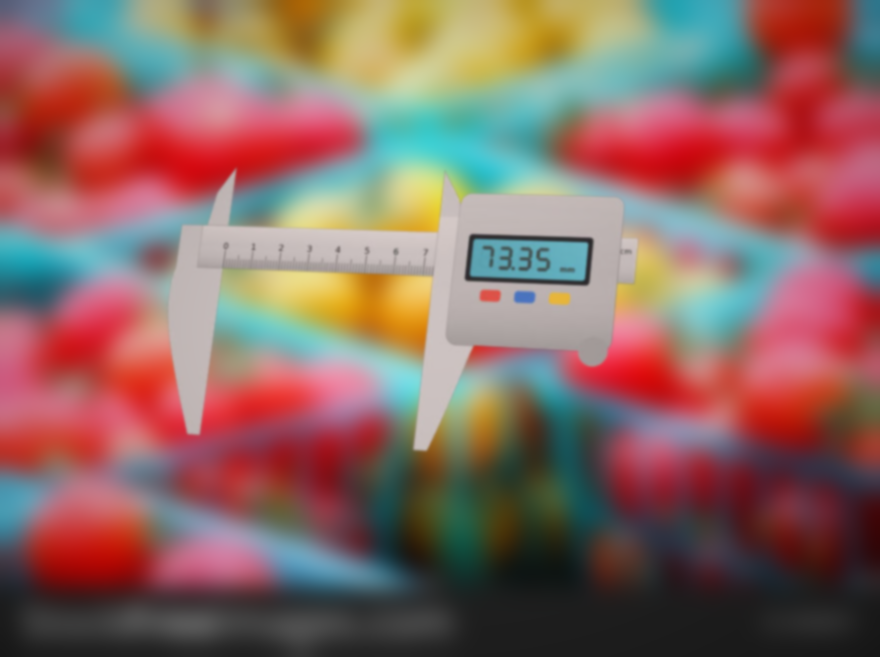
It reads 73.35 mm
